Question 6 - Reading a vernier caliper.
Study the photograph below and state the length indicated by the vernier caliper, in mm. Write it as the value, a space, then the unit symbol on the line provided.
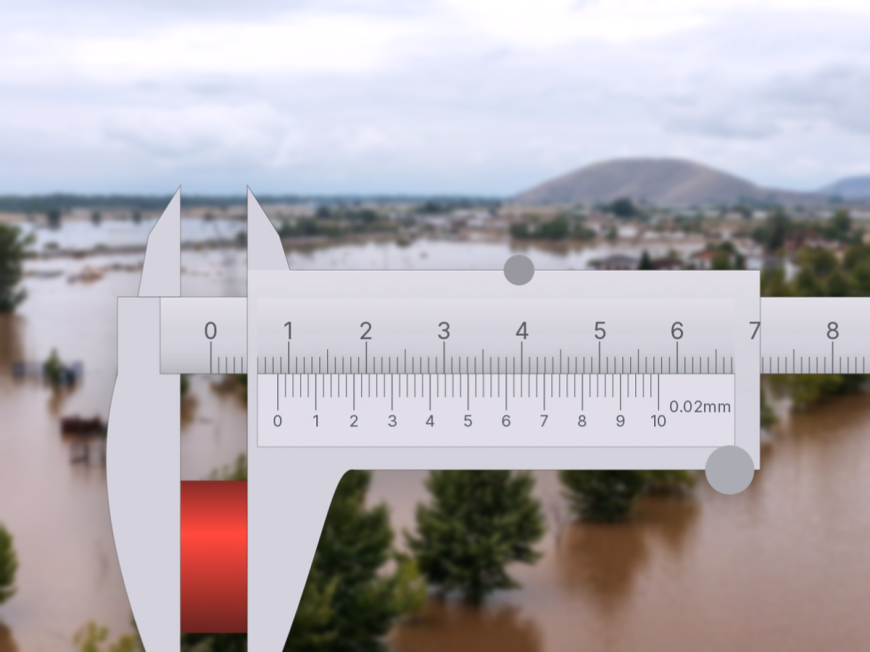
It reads 8.6 mm
